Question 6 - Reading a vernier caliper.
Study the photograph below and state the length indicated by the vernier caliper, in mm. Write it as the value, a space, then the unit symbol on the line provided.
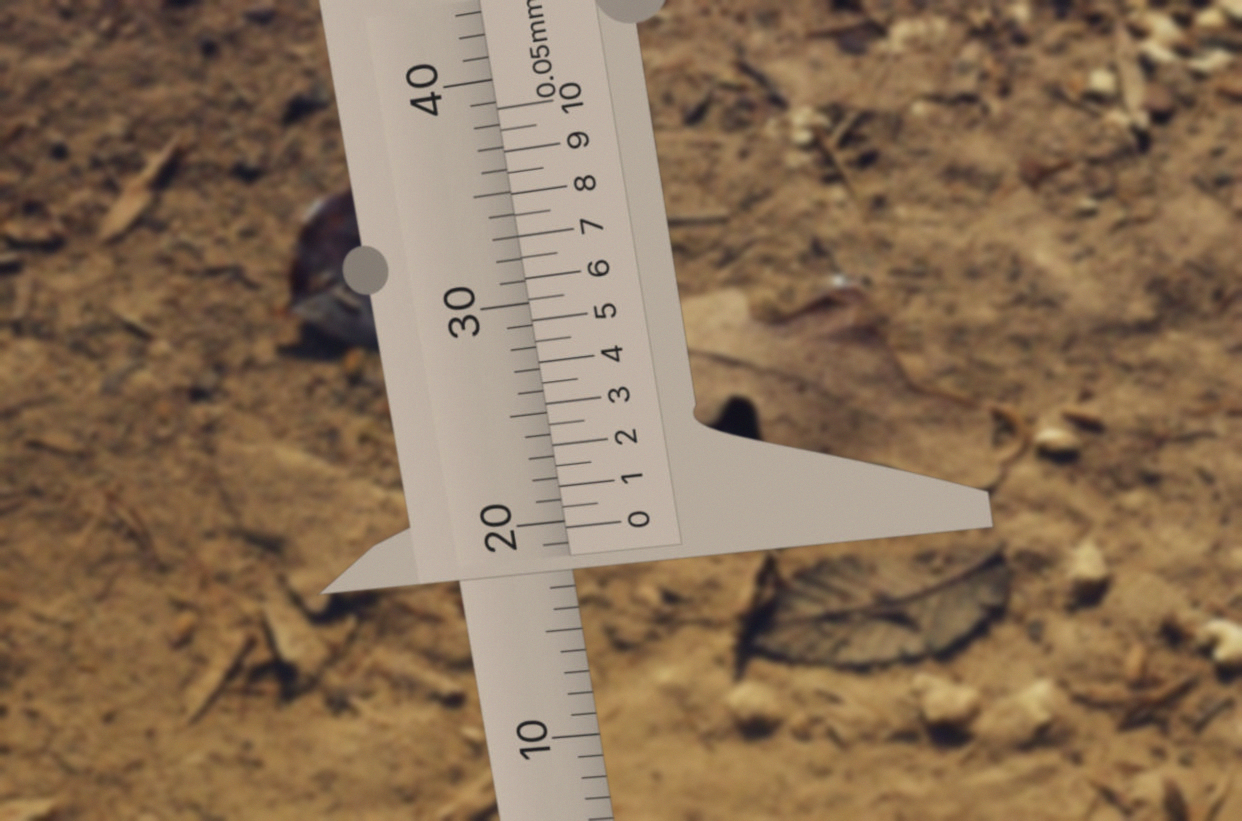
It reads 19.7 mm
